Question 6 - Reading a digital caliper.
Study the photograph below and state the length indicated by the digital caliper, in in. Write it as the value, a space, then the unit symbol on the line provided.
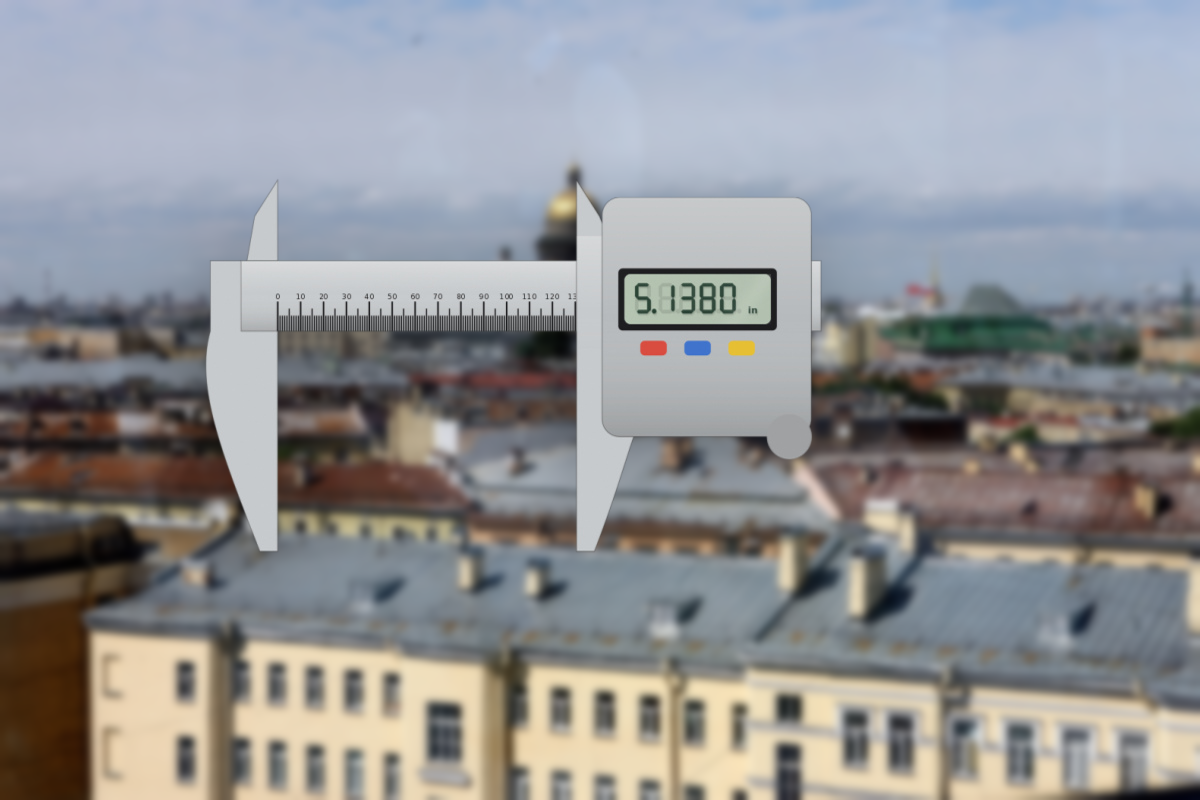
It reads 5.1380 in
